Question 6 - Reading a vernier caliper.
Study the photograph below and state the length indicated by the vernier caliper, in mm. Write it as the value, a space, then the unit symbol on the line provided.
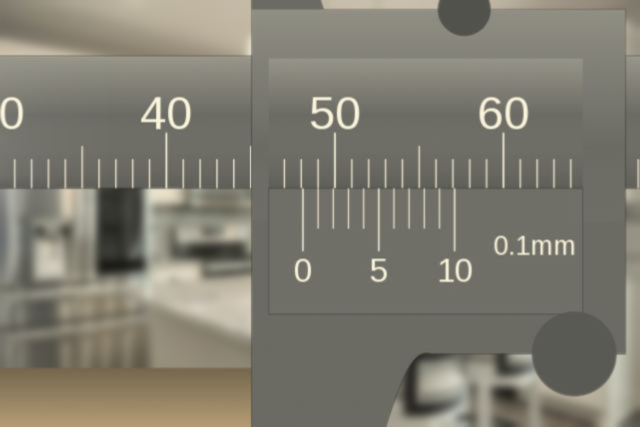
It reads 48.1 mm
